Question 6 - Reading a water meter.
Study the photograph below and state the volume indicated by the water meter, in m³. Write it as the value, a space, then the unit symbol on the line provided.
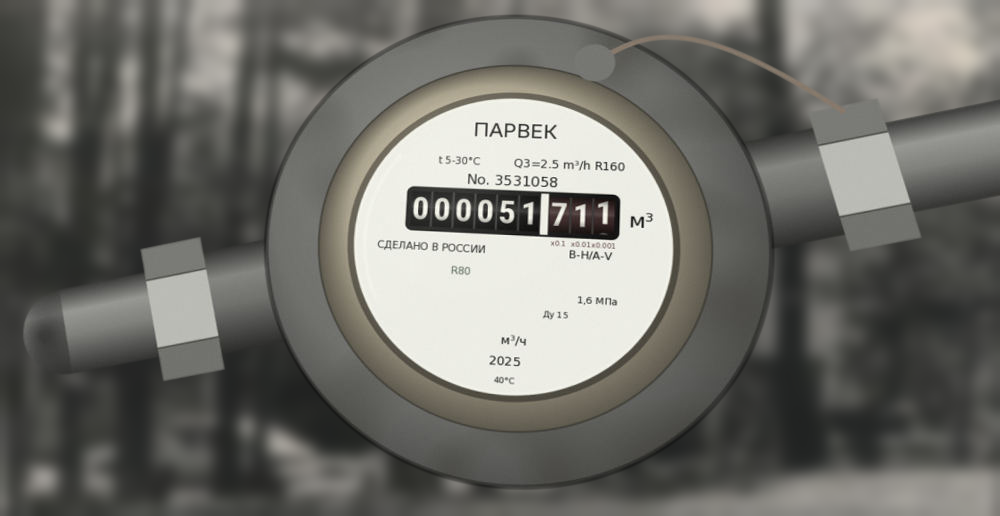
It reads 51.711 m³
